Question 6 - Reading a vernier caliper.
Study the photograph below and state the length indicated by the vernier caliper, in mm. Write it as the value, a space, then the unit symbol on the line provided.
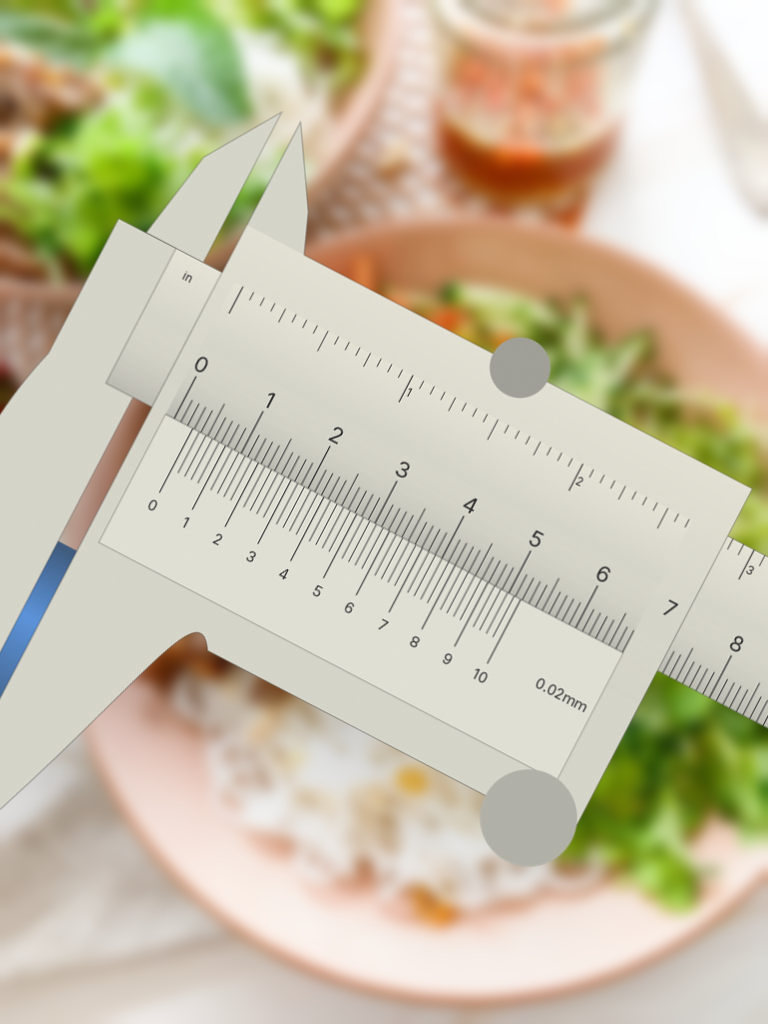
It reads 2.8 mm
